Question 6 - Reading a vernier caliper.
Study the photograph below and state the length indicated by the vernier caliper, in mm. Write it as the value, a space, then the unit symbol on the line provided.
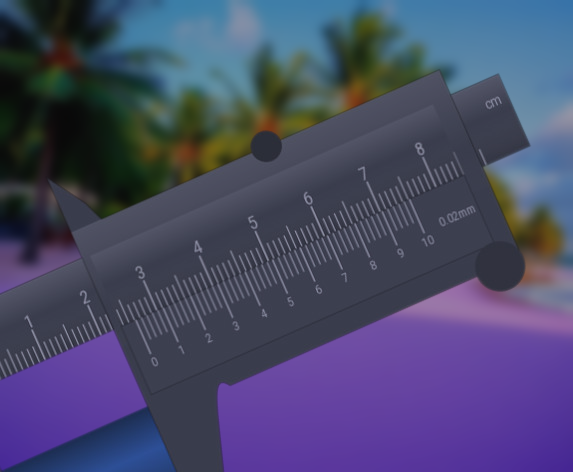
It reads 26.2 mm
